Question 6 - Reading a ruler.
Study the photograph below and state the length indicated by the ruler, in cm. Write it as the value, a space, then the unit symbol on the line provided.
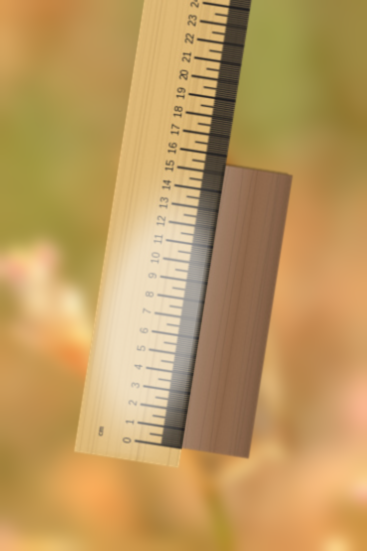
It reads 15.5 cm
